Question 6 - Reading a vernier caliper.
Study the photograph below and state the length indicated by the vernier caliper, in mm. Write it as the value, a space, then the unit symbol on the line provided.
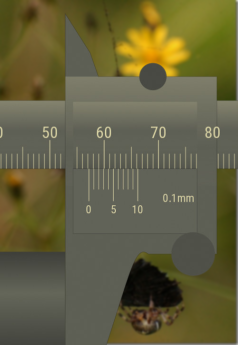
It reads 57.2 mm
